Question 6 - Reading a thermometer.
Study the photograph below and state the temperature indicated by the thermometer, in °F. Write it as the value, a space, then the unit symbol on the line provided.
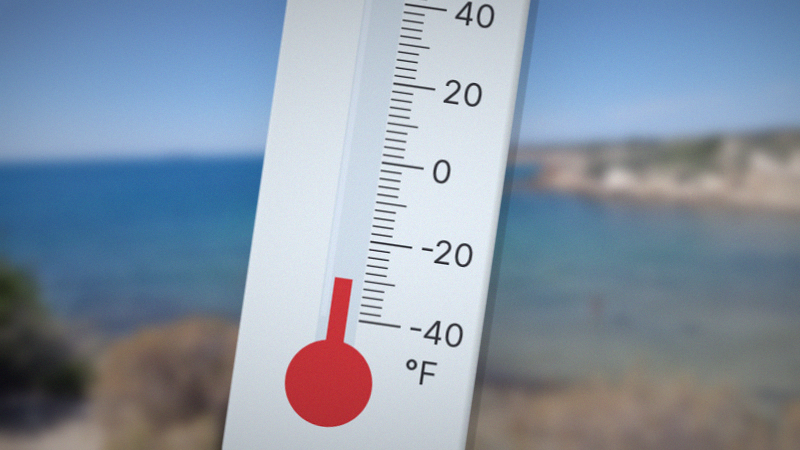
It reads -30 °F
